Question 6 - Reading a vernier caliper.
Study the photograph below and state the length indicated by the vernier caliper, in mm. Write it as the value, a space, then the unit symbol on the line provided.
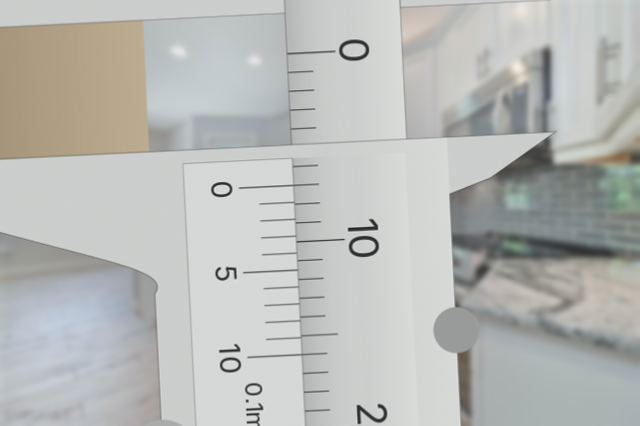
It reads 7.0 mm
